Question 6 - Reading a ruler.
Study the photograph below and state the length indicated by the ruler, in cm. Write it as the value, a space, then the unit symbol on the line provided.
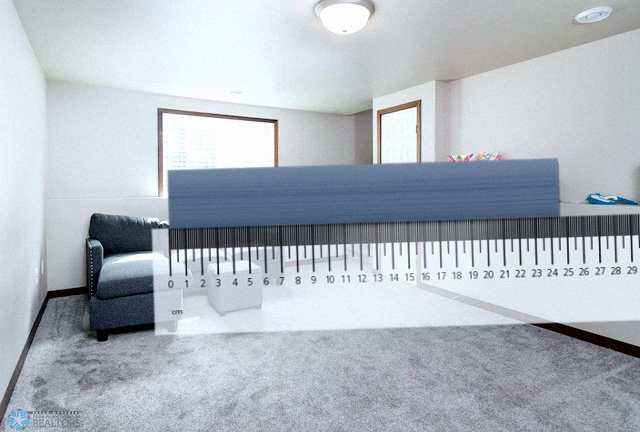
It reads 24.5 cm
